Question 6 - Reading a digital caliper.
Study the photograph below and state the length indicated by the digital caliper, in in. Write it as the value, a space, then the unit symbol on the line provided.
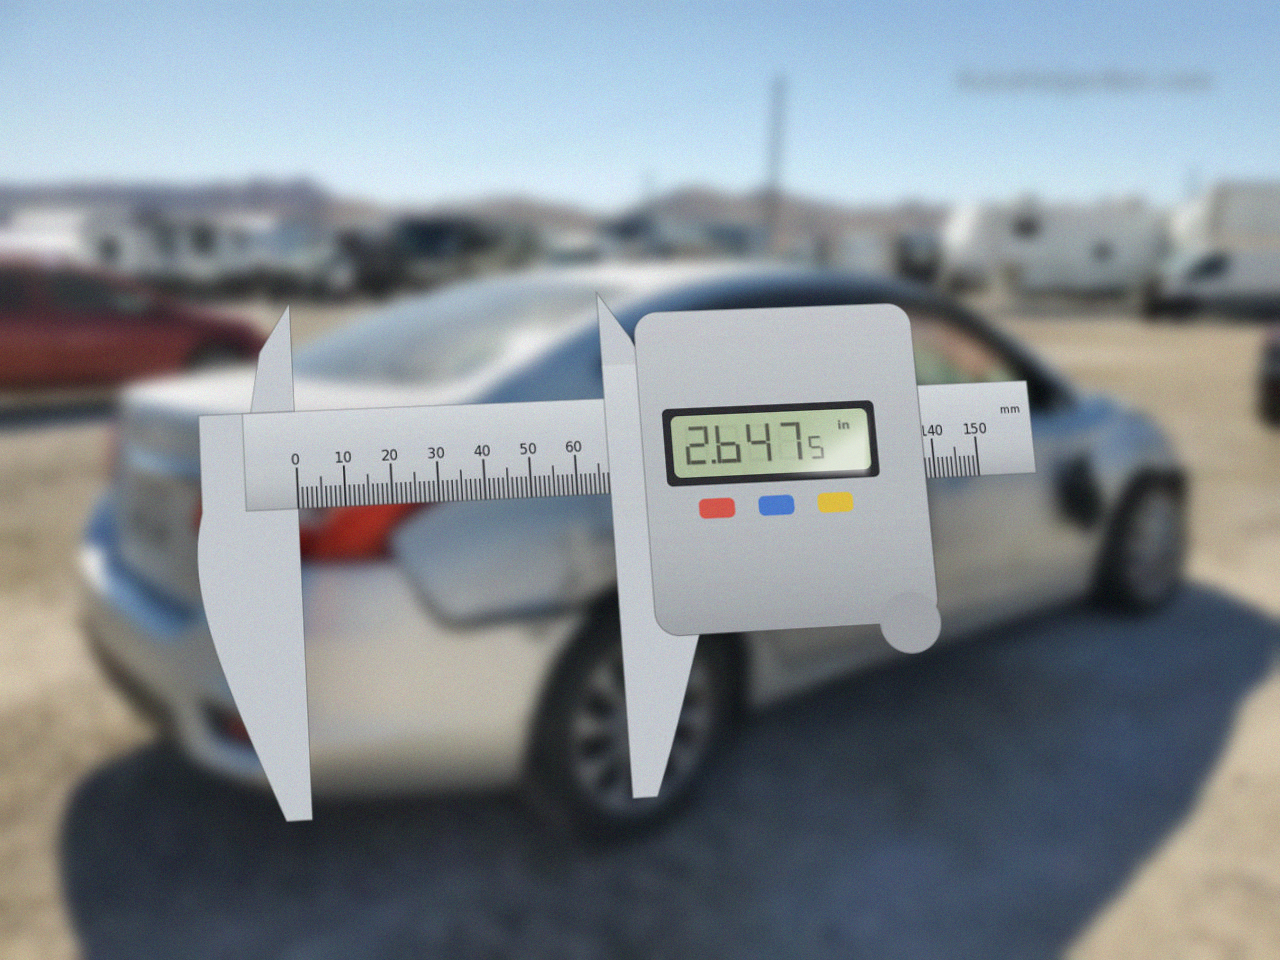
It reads 2.6475 in
